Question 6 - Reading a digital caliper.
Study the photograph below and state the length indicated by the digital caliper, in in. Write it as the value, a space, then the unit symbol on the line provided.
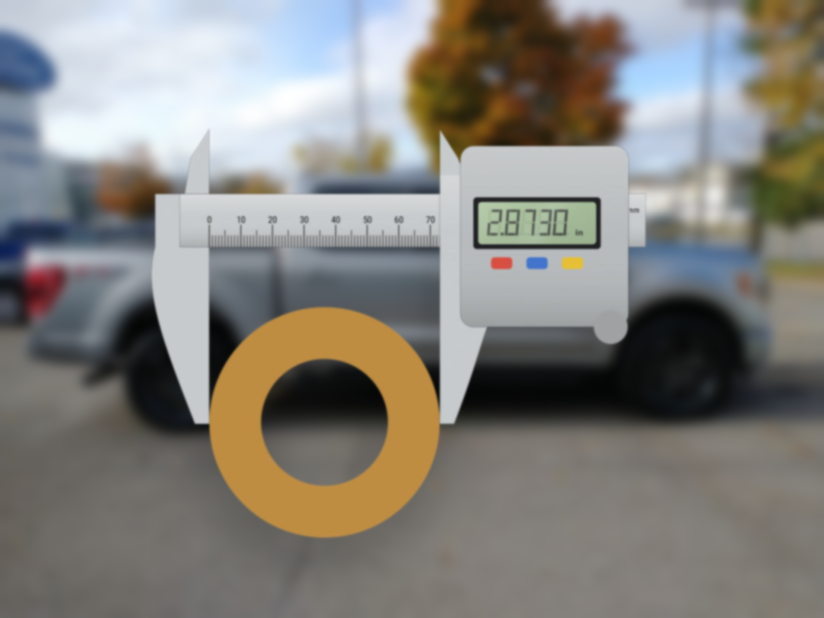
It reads 2.8730 in
